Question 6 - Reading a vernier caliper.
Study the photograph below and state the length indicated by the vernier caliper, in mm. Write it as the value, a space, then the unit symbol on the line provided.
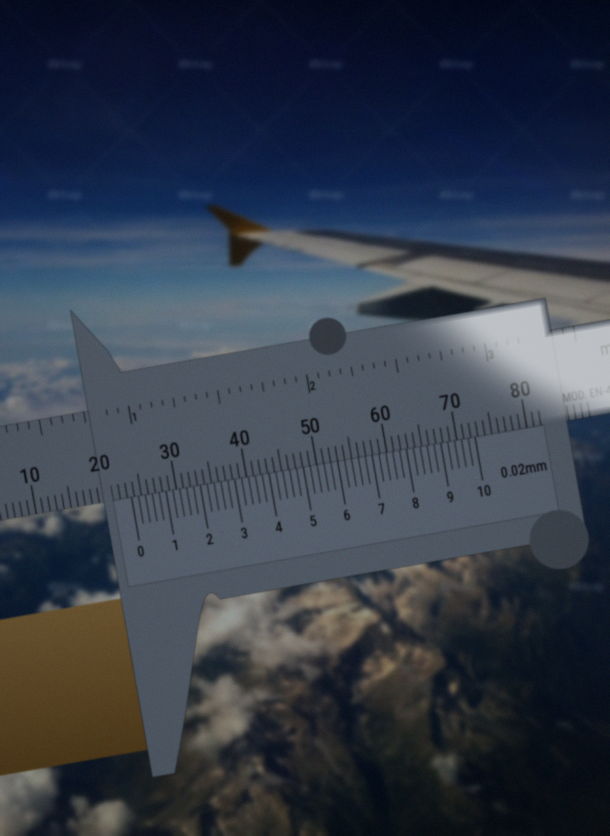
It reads 23.6 mm
